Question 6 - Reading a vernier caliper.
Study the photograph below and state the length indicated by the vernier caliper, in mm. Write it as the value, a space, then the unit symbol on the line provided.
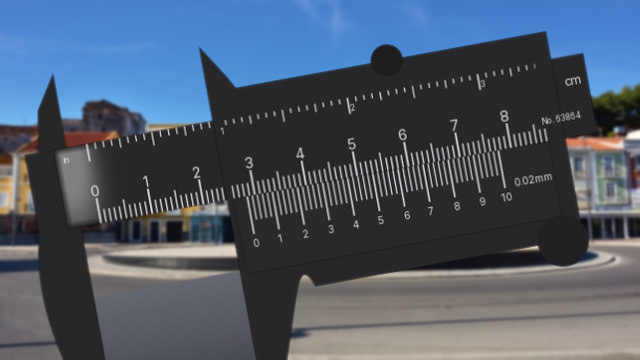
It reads 28.5 mm
